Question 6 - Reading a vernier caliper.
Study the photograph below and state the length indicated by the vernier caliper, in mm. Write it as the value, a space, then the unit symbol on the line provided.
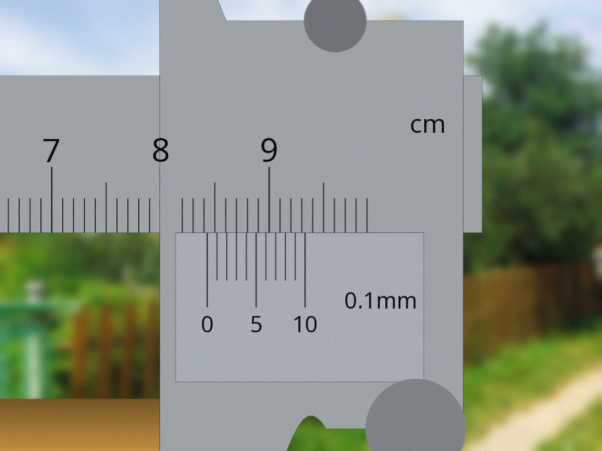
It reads 84.3 mm
